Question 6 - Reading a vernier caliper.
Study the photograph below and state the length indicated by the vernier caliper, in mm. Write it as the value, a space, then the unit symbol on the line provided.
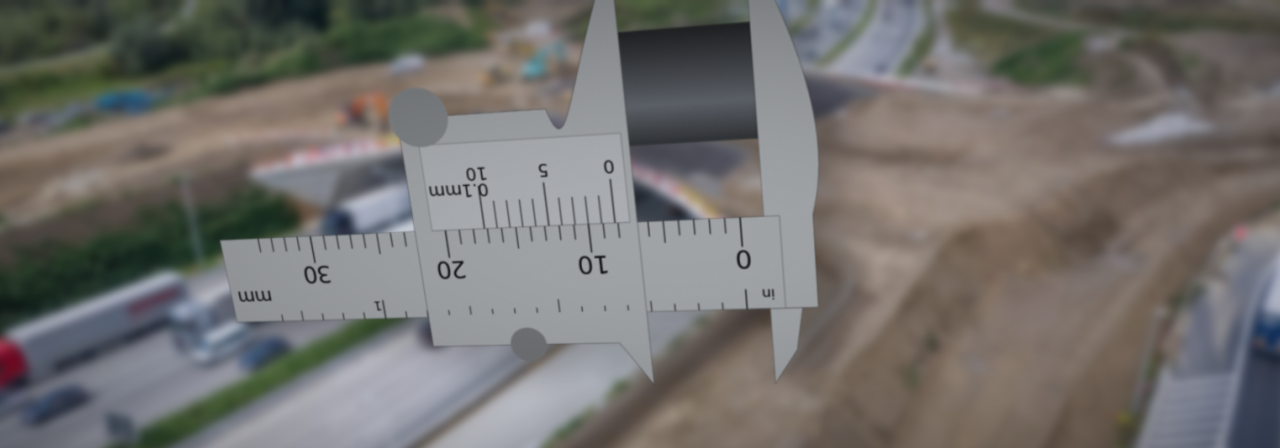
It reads 8.2 mm
